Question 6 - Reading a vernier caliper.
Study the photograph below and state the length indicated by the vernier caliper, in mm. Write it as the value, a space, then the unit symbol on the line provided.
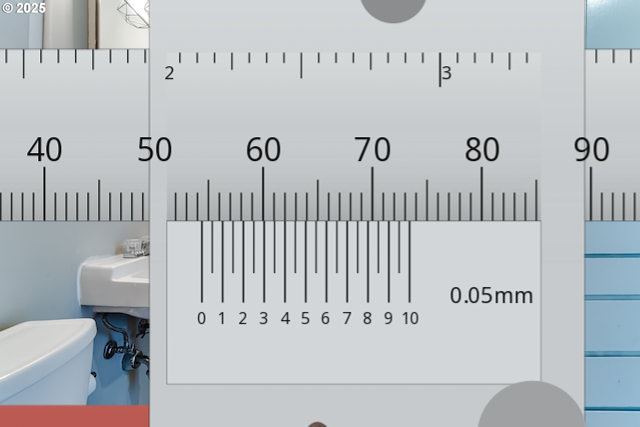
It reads 54.4 mm
